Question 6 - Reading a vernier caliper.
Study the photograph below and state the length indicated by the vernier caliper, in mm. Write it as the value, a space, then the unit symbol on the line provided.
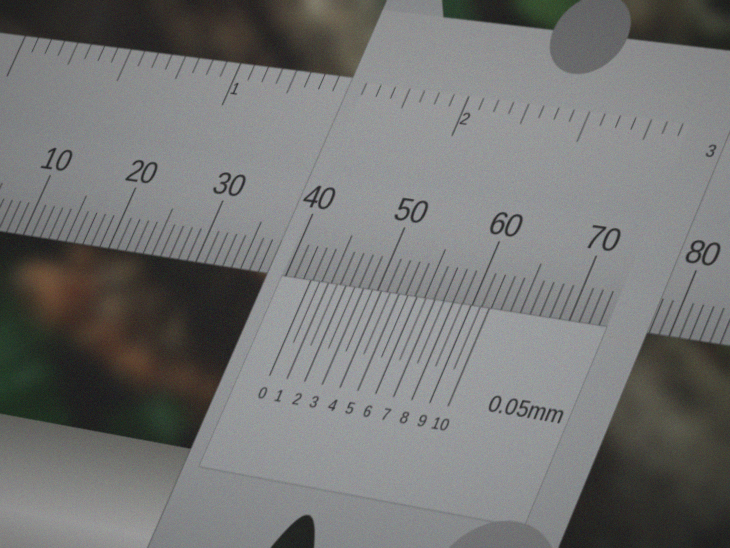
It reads 42.8 mm
